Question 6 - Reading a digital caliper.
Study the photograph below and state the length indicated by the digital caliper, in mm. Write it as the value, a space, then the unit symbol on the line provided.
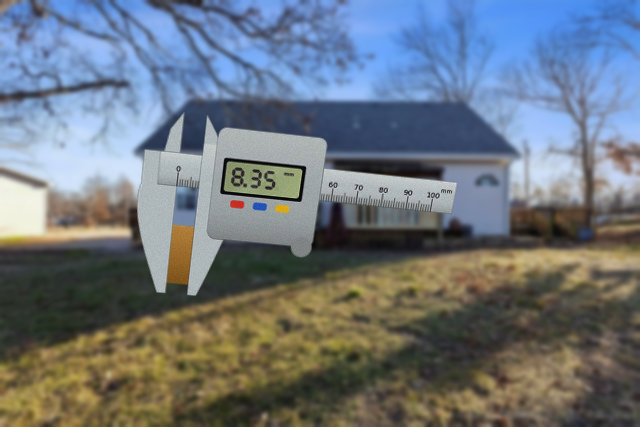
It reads 8.35 mm
